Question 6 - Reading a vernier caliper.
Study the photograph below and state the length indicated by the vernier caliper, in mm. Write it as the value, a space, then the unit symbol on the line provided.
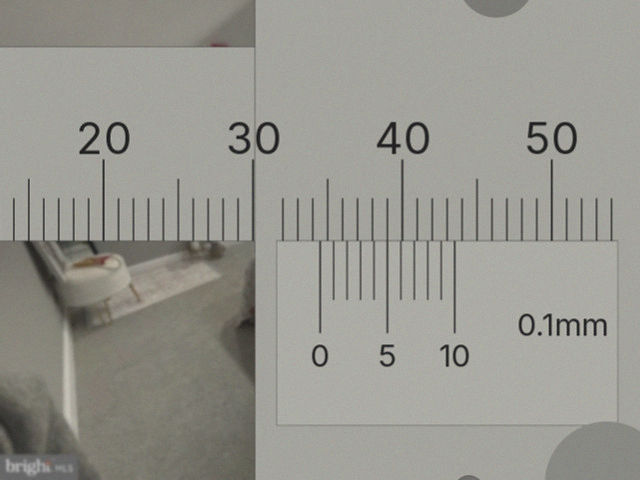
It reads 34.5 mm
